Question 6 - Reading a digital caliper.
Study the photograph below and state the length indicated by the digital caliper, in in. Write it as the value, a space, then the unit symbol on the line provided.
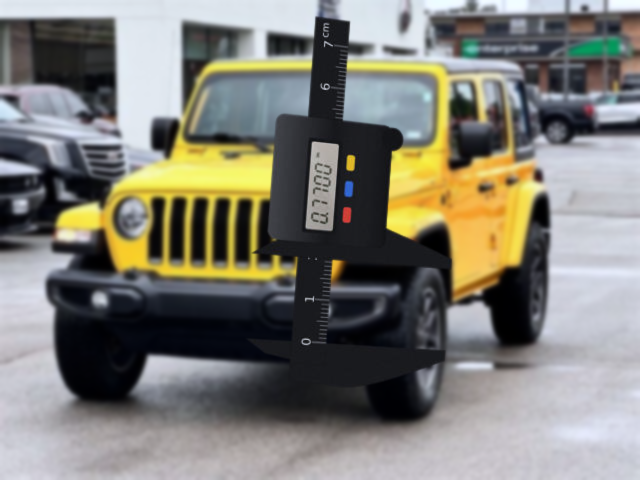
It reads 0.7700 in
